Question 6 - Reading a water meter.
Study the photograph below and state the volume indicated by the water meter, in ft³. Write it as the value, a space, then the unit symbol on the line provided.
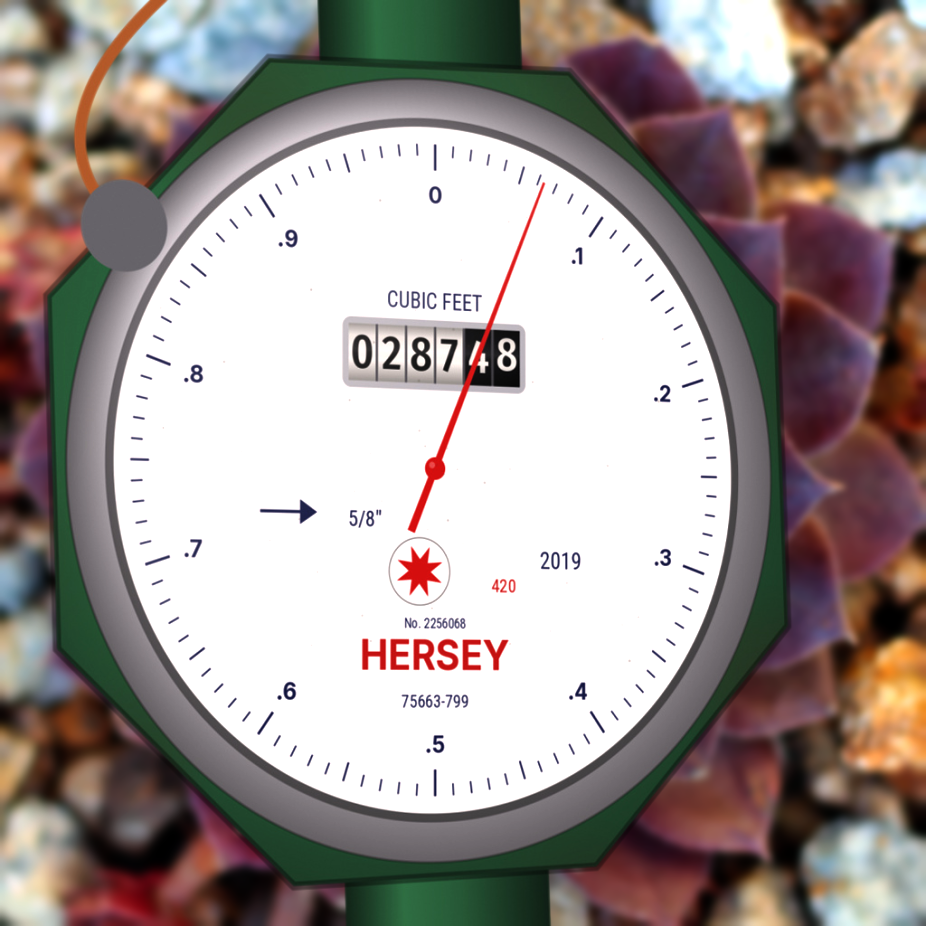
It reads 28748.06 ft³
